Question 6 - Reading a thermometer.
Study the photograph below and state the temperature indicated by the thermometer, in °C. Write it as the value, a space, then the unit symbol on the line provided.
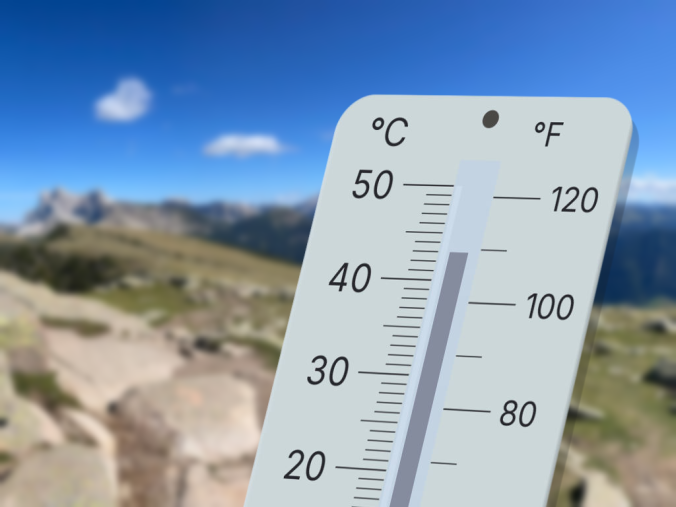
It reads 43 °C
